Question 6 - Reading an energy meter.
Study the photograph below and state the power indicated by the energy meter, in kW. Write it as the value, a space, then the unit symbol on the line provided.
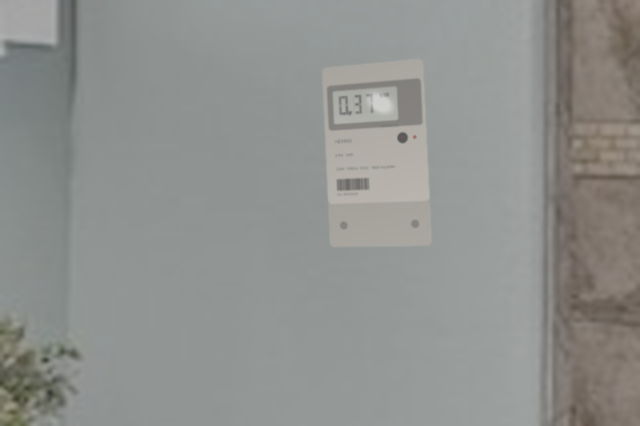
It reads 0.37 kW
